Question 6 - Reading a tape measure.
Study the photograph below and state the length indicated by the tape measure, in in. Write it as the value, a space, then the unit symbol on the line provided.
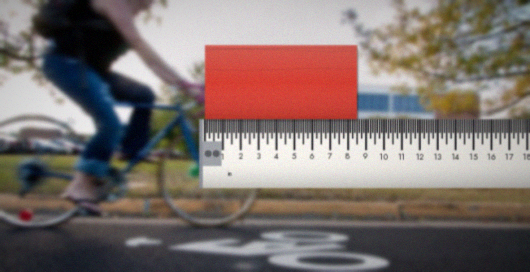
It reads 8.5 in
